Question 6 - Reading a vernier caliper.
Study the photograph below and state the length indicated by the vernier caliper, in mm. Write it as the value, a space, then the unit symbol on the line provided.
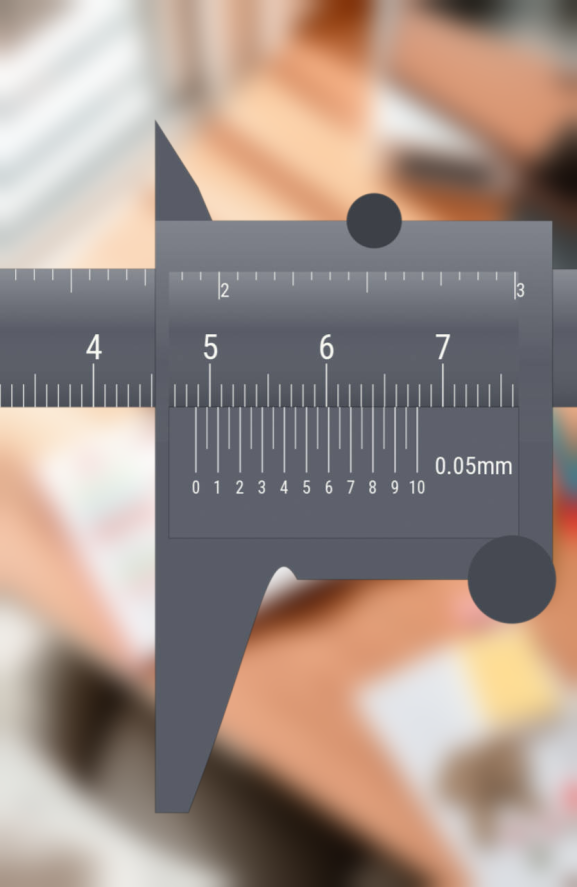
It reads 48.8 mm
